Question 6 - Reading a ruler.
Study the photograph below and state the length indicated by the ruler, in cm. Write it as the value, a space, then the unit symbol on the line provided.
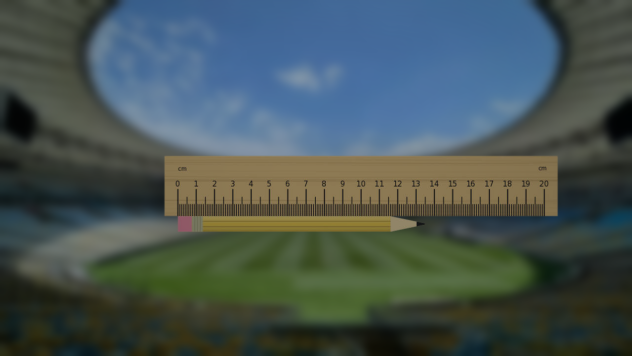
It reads 13.5 cm
